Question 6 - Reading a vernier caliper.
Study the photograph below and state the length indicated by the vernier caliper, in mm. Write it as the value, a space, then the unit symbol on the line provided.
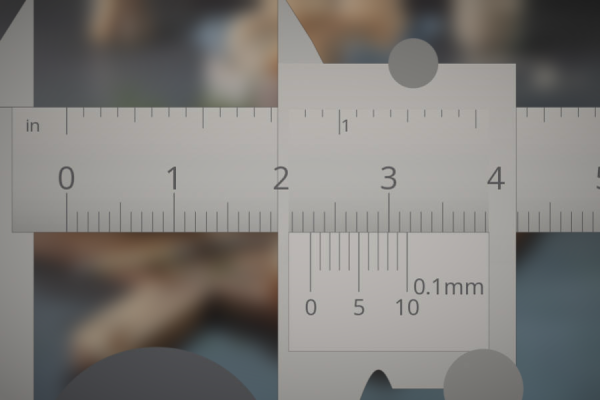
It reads 22.7 mm
